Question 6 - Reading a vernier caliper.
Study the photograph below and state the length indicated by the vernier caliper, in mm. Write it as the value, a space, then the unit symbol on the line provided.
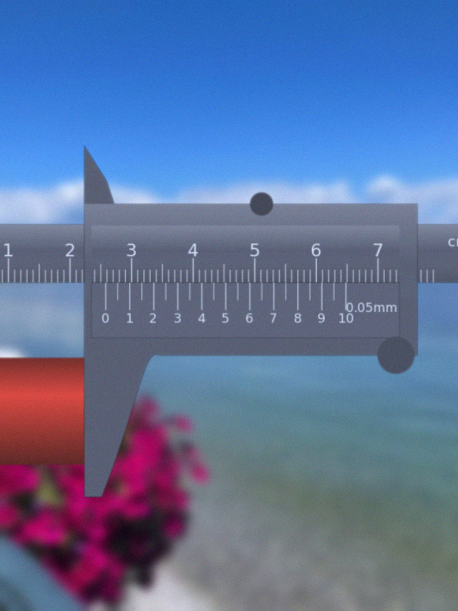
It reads 25.8 mm
